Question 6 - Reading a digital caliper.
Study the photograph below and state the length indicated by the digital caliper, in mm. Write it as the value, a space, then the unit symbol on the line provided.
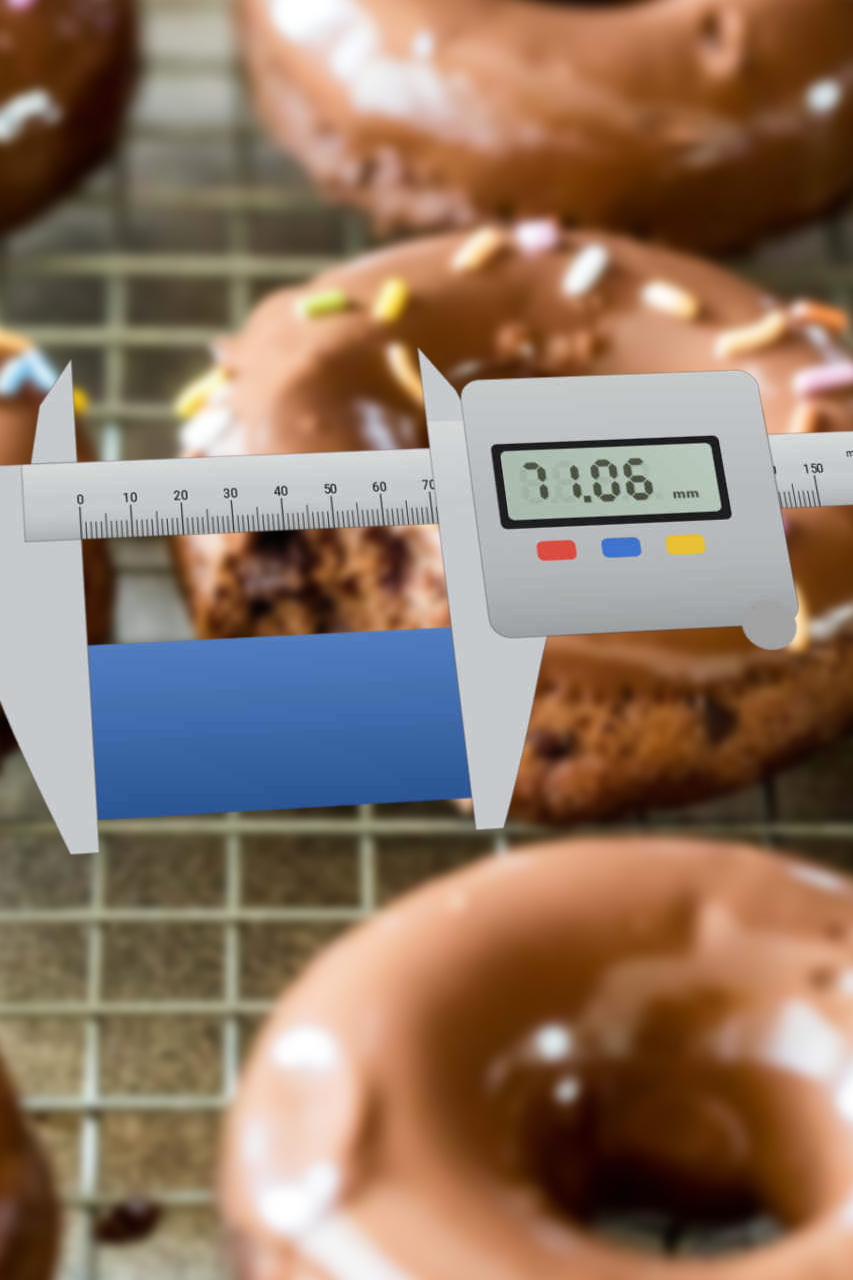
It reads 71.06 mm
